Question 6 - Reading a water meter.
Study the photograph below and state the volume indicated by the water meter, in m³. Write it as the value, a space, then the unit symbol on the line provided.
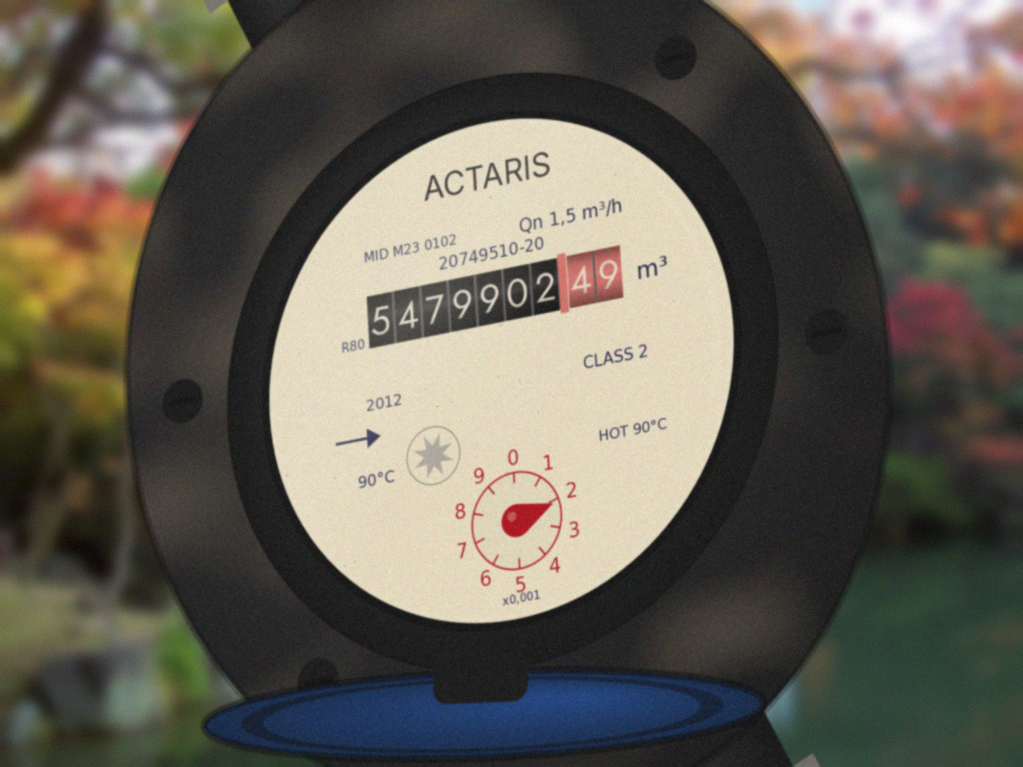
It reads 5479902.492 m³
